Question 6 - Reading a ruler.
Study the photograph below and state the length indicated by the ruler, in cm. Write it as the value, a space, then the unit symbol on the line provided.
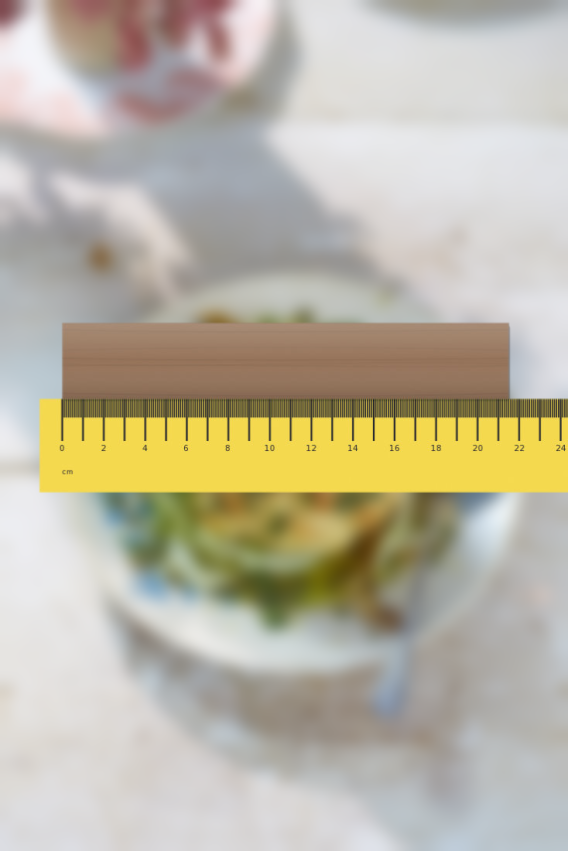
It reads 21.5 cm
